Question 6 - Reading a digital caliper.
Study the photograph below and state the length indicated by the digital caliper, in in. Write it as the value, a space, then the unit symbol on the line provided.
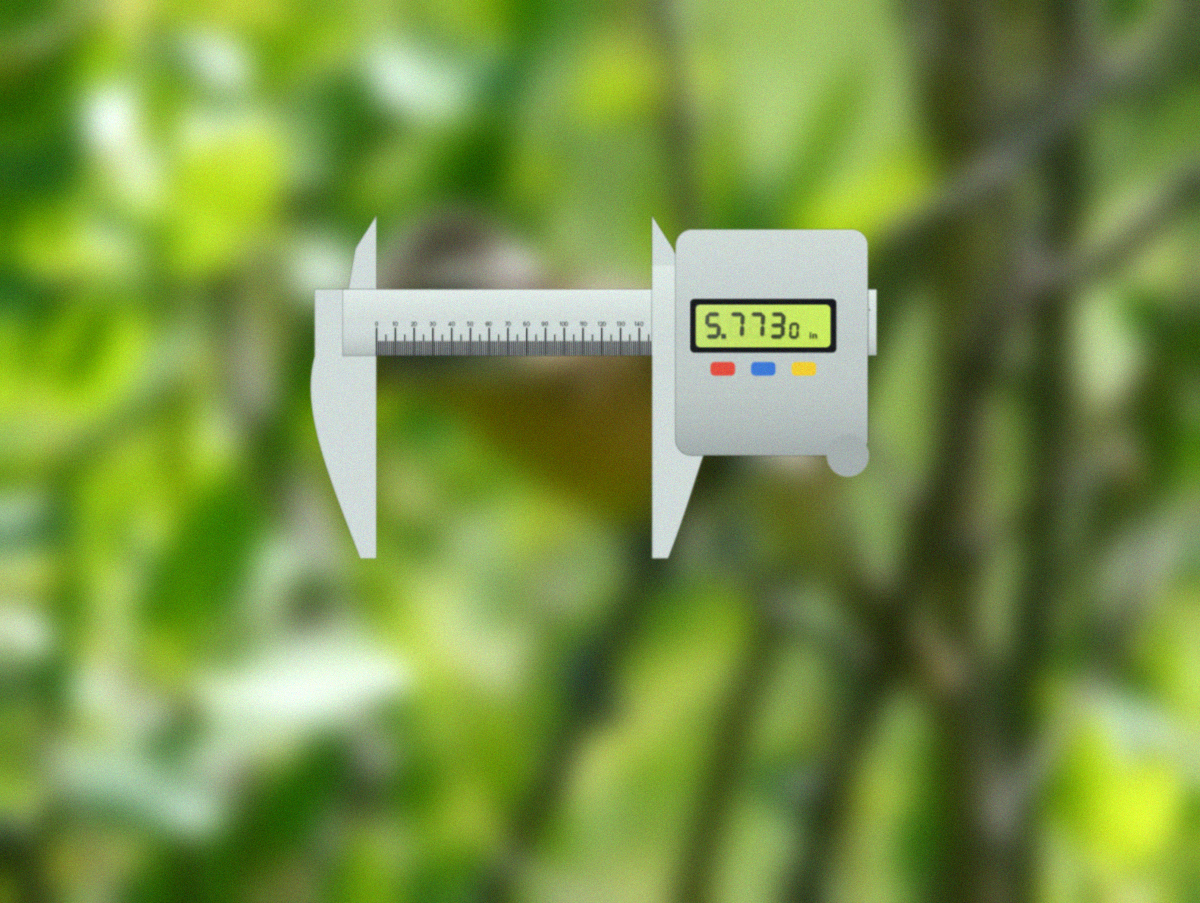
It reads 5.7730 in
